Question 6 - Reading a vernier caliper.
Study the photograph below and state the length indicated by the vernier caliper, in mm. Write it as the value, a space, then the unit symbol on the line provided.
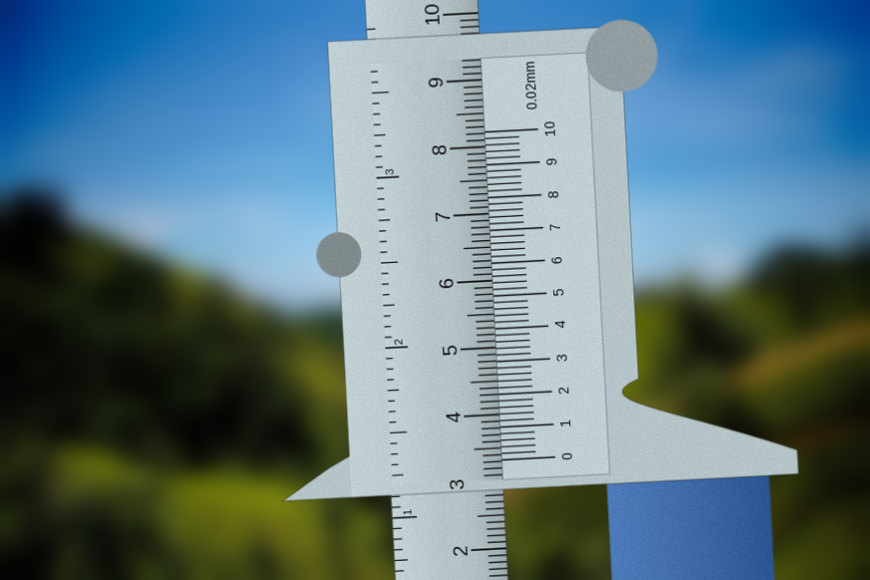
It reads 33.2 mm
